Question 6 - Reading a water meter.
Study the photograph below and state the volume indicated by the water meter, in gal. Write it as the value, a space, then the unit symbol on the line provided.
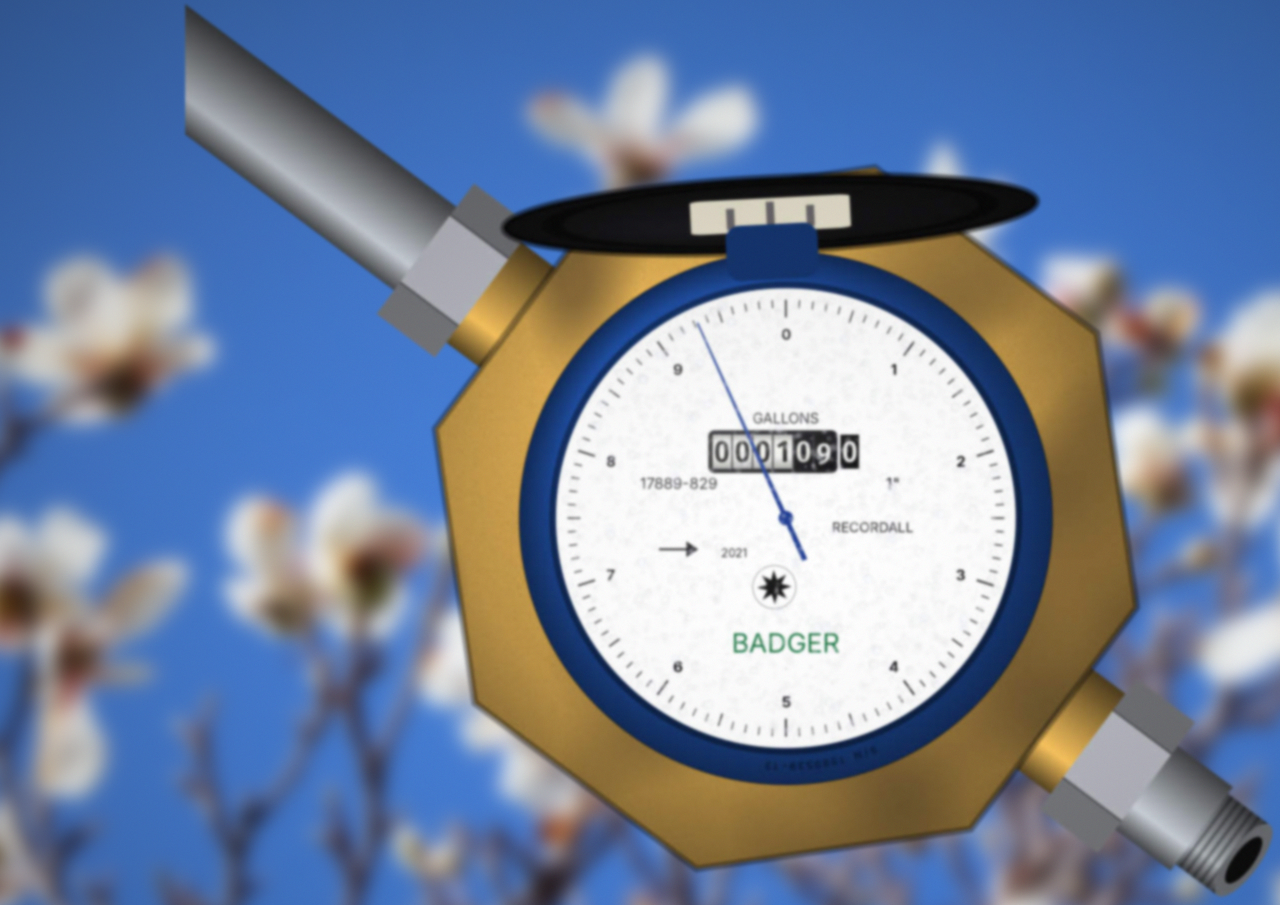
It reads 1089.3 gal
